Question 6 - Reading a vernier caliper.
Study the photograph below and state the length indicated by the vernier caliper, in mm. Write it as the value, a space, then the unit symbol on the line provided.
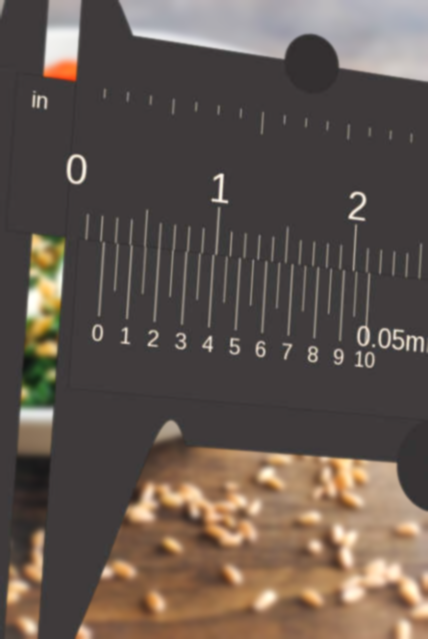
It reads 2.2 mm
